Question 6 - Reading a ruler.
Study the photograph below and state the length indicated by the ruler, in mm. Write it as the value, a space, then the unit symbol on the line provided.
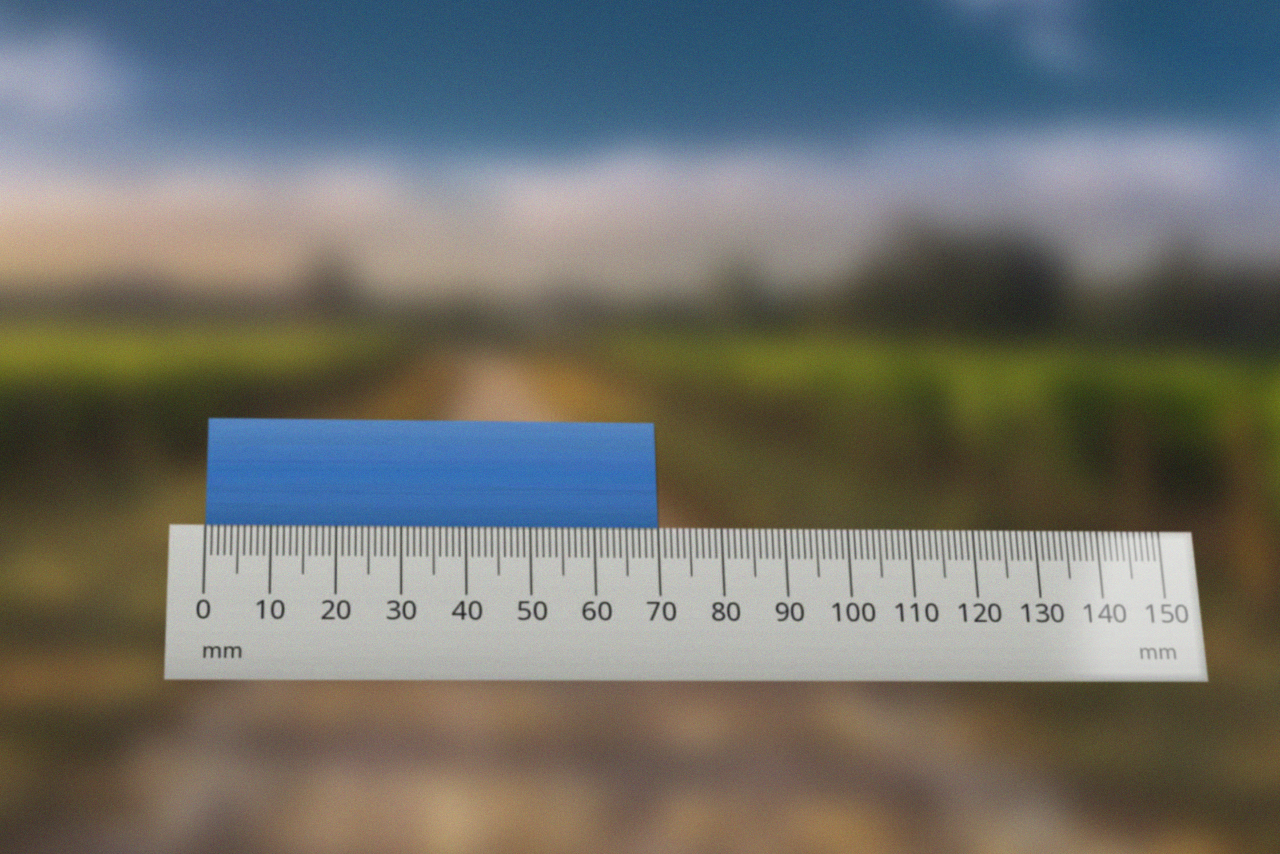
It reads 70 mm
